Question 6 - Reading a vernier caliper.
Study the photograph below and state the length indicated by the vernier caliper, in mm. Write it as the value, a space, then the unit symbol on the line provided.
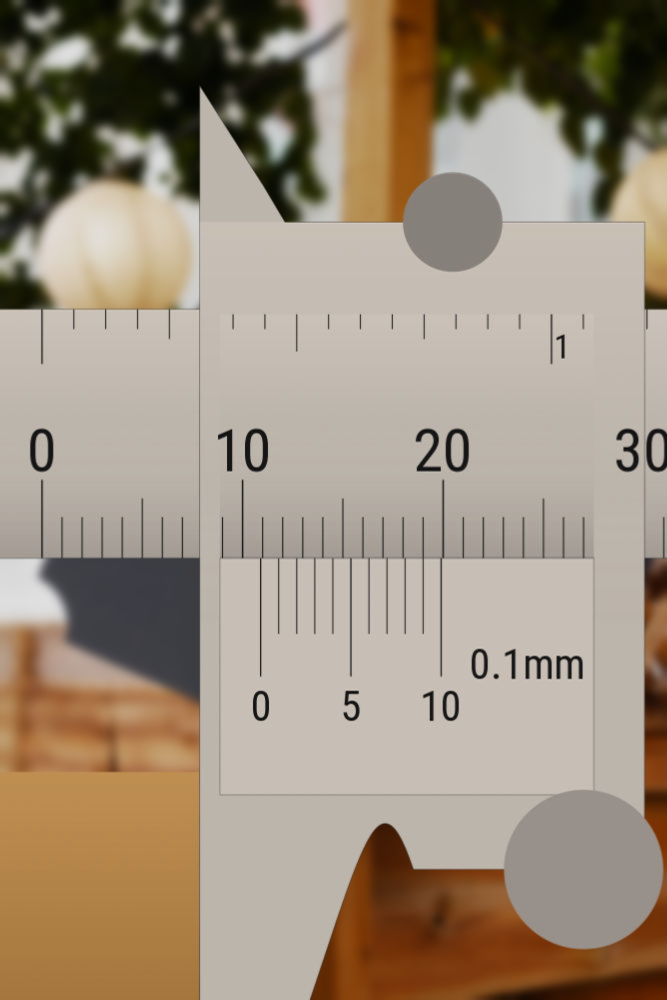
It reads 10.9 mm
